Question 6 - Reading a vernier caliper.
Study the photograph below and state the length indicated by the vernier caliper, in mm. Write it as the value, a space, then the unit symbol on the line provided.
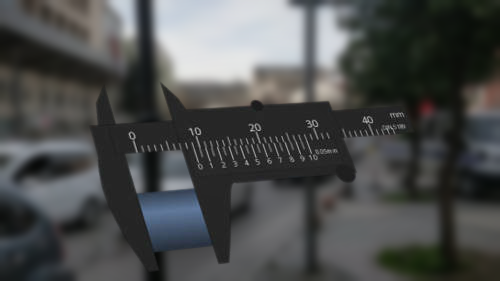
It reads 9.0 mm
